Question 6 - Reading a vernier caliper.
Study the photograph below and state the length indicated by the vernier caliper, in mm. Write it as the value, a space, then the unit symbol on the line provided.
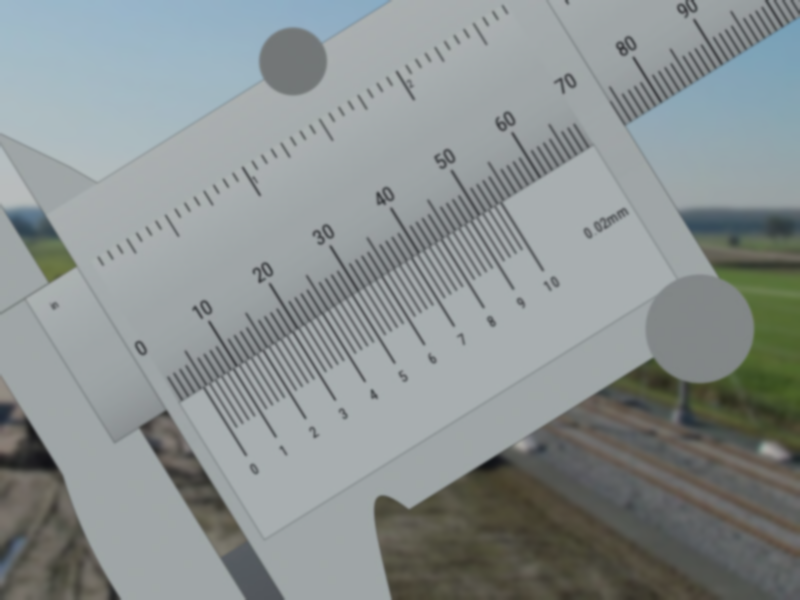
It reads 4.5 mm
